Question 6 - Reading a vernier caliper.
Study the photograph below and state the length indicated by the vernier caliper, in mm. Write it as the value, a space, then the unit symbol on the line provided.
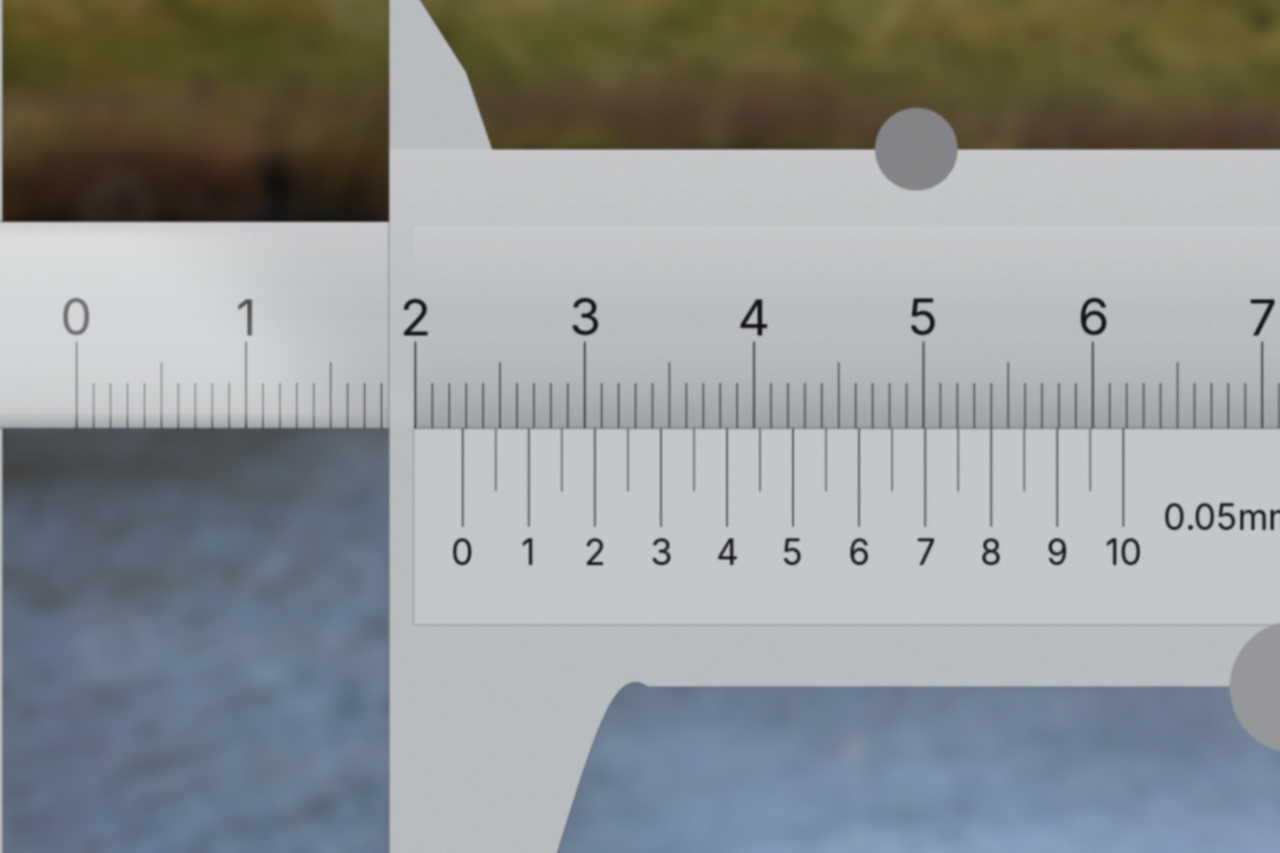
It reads 22.8 mm
